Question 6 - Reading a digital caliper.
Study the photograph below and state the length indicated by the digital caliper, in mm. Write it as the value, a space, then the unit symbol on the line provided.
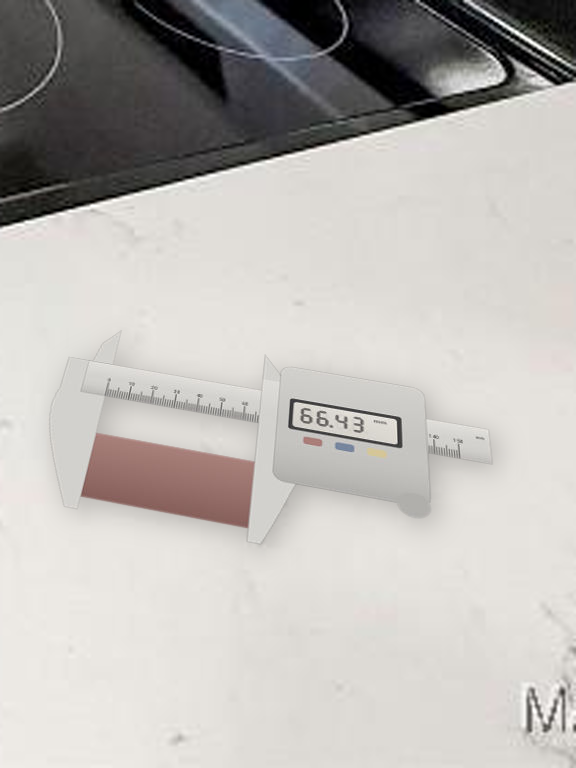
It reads 66.43 mm
